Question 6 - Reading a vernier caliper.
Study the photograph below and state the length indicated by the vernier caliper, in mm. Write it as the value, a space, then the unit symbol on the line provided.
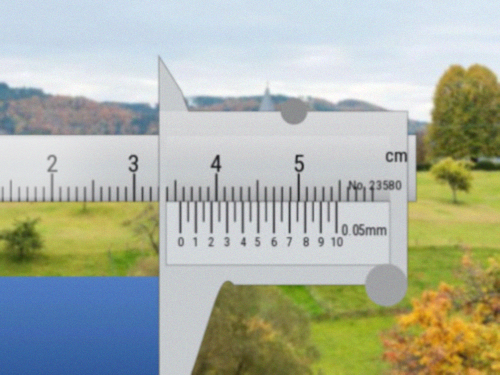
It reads 35.6 mm
